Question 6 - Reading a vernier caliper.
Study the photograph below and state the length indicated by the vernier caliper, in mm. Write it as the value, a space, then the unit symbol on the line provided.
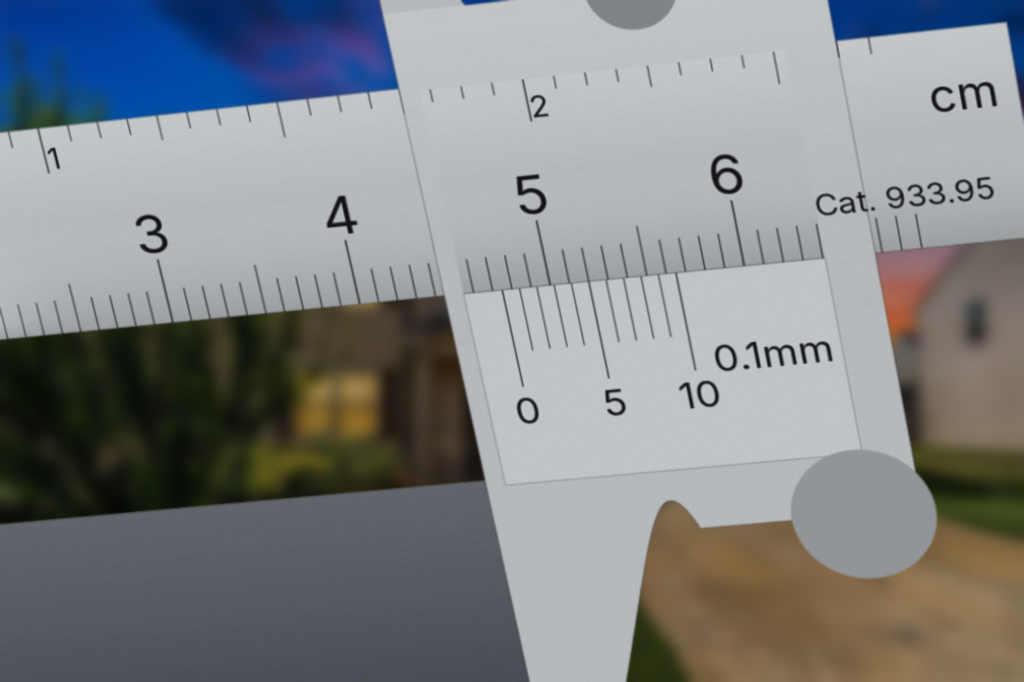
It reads 47.5 mm
